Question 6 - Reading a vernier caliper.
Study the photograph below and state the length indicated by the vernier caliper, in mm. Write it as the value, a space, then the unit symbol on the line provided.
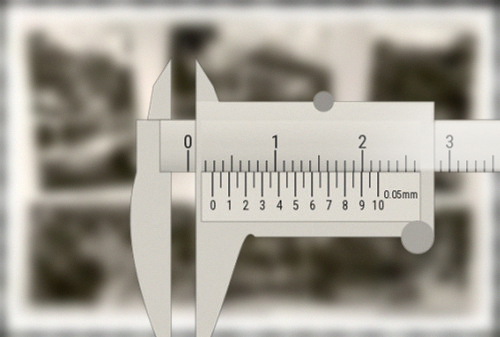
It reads 2.8 mm
